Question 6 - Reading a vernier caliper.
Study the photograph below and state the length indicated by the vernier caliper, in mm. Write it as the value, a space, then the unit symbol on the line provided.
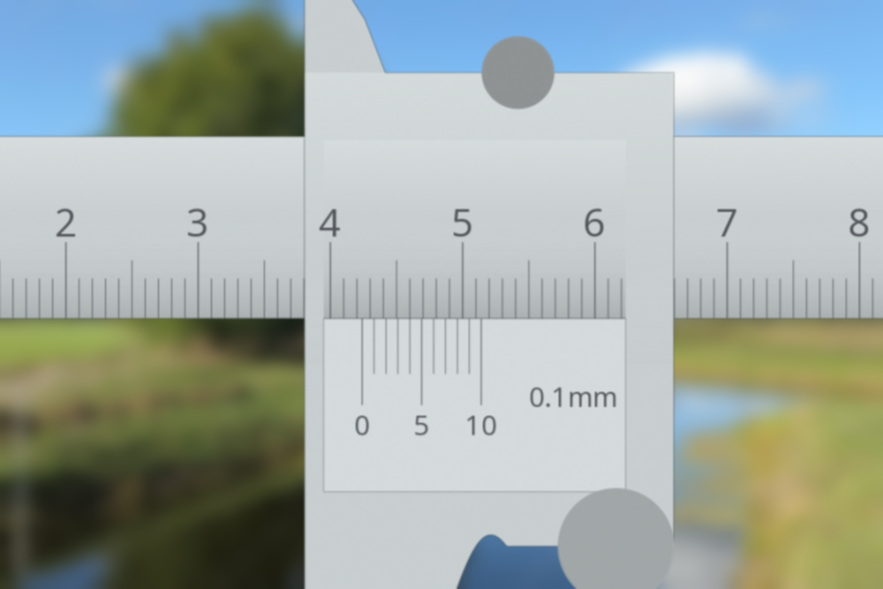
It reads 42.4 mm
